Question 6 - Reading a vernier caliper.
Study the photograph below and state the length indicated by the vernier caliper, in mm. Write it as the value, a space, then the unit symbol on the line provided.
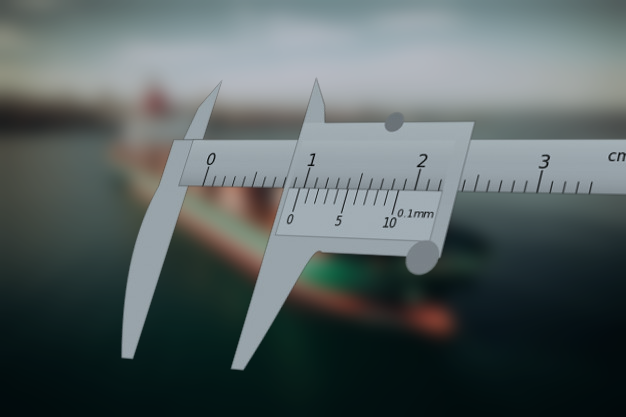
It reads 9.6 mm
